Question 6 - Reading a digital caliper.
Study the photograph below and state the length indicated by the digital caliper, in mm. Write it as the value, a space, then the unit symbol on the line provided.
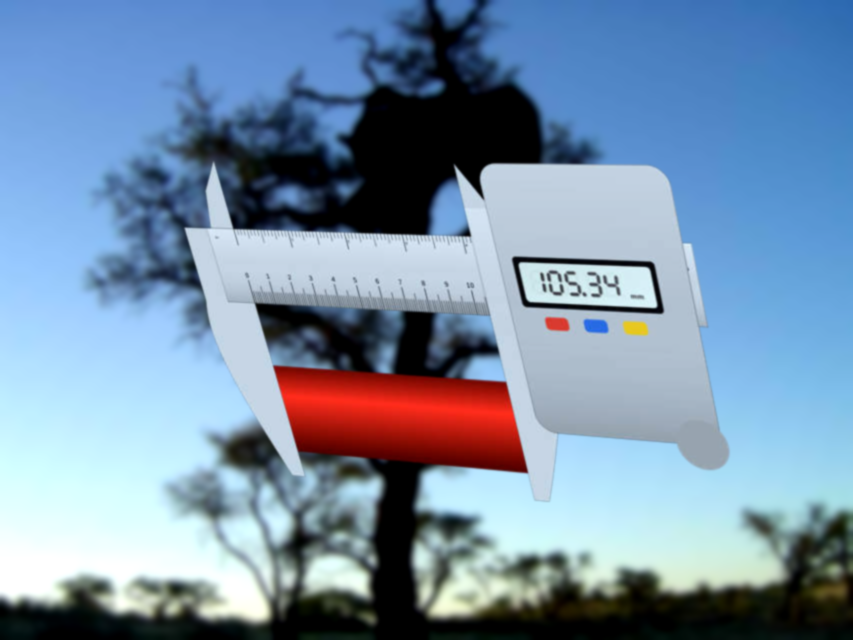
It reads 105.34 mm
